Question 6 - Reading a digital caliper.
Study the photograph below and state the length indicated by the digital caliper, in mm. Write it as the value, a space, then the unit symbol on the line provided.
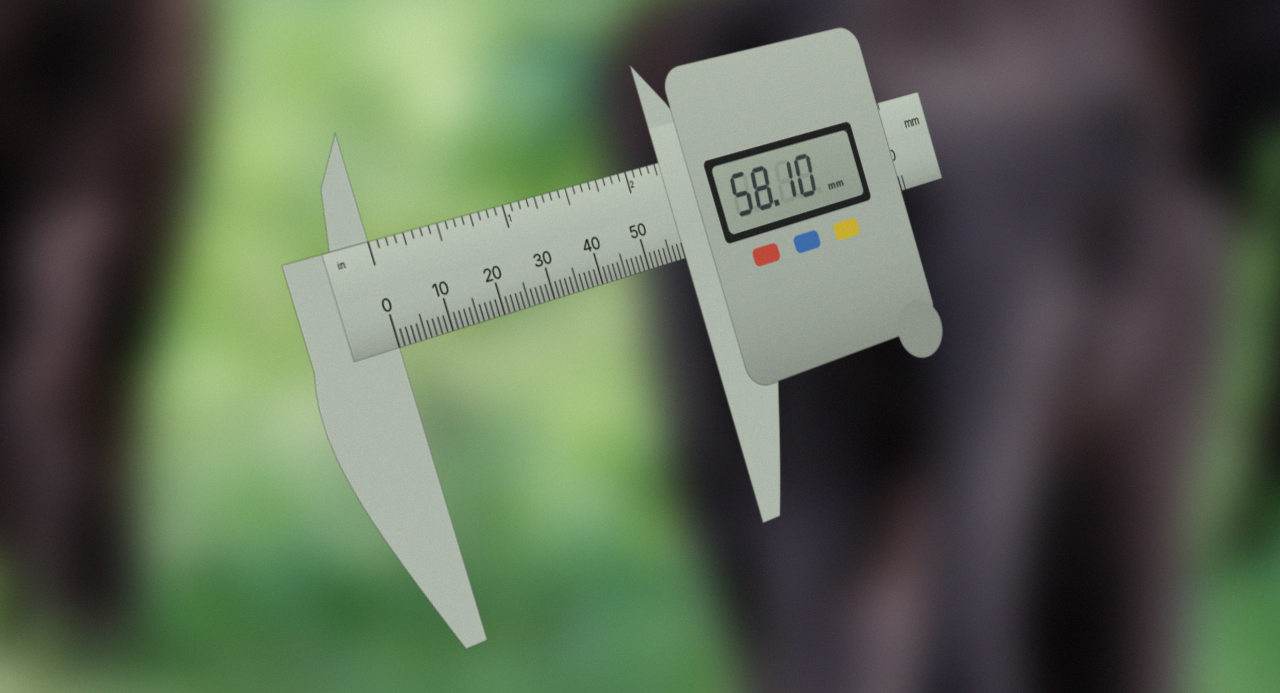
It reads 58.10 mm
